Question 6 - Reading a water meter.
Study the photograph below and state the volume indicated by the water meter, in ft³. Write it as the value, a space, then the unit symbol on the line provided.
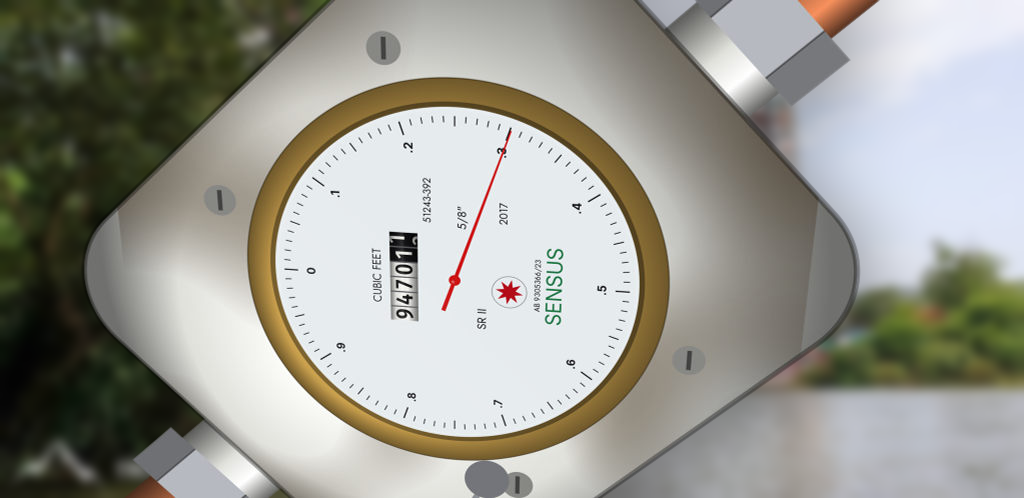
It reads 947011.30 ft³
